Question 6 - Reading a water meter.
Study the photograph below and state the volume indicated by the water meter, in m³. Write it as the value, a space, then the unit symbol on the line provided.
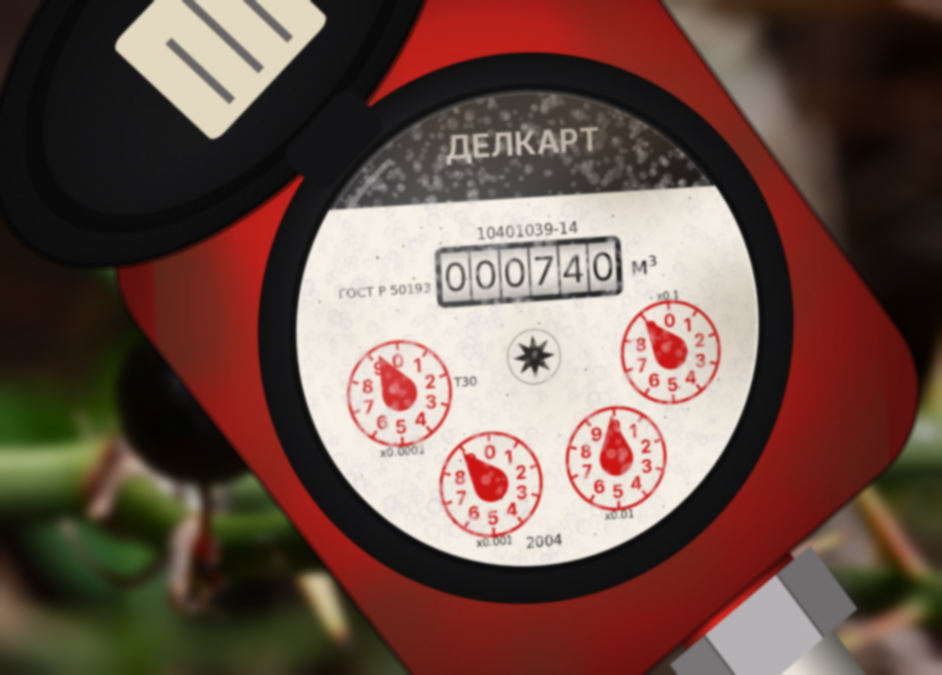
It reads 740.8989 m³
